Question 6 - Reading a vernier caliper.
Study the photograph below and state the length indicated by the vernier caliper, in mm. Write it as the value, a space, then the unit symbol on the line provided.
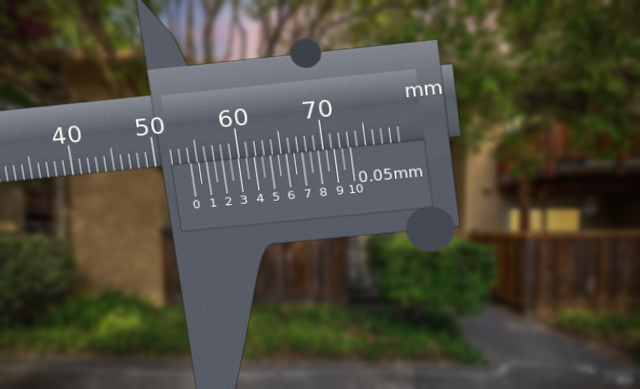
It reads 54.2 mm
